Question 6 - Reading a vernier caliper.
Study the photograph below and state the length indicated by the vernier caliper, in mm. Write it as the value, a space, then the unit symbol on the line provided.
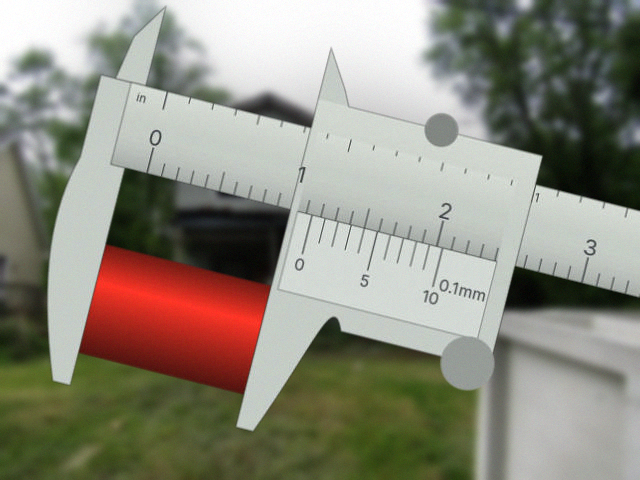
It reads 11.4 mm
